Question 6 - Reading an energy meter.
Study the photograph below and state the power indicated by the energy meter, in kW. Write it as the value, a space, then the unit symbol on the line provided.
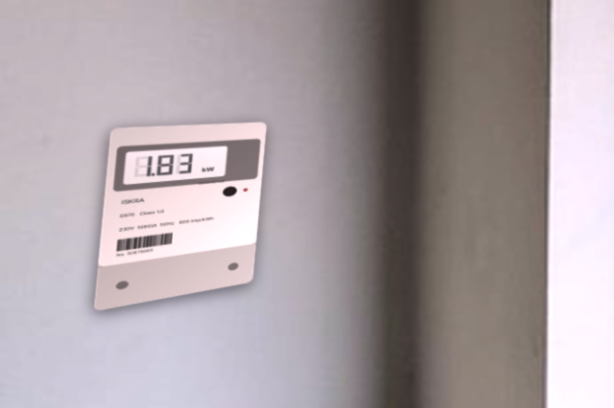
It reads 1.83 kW
